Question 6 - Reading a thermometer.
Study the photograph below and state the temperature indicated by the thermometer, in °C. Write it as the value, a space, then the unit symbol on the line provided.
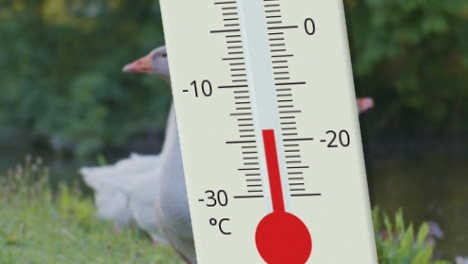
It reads -18 °C
